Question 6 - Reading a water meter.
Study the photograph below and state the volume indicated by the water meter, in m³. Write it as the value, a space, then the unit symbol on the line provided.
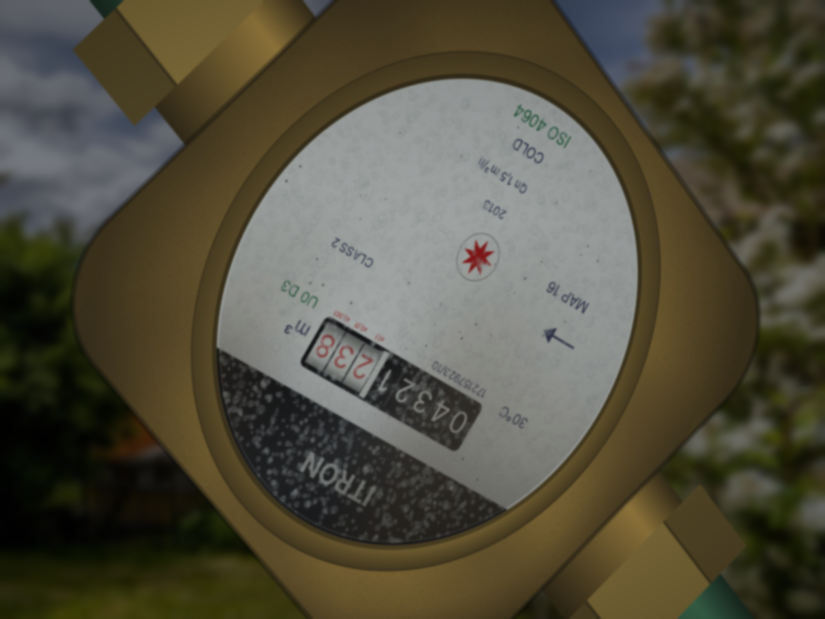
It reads 4321.238 m³
